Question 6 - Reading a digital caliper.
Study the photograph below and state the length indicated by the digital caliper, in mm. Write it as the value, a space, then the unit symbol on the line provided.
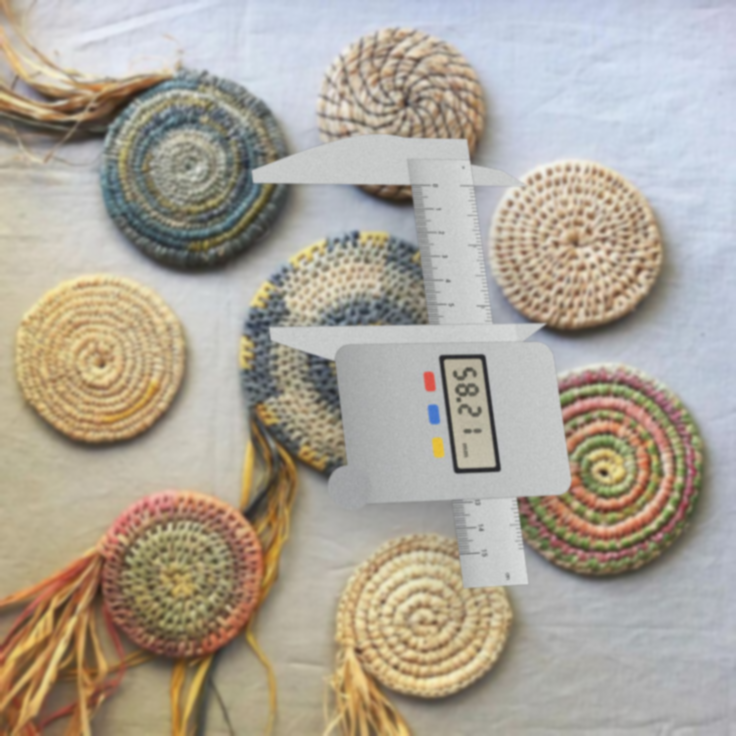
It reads 58.21 mm
